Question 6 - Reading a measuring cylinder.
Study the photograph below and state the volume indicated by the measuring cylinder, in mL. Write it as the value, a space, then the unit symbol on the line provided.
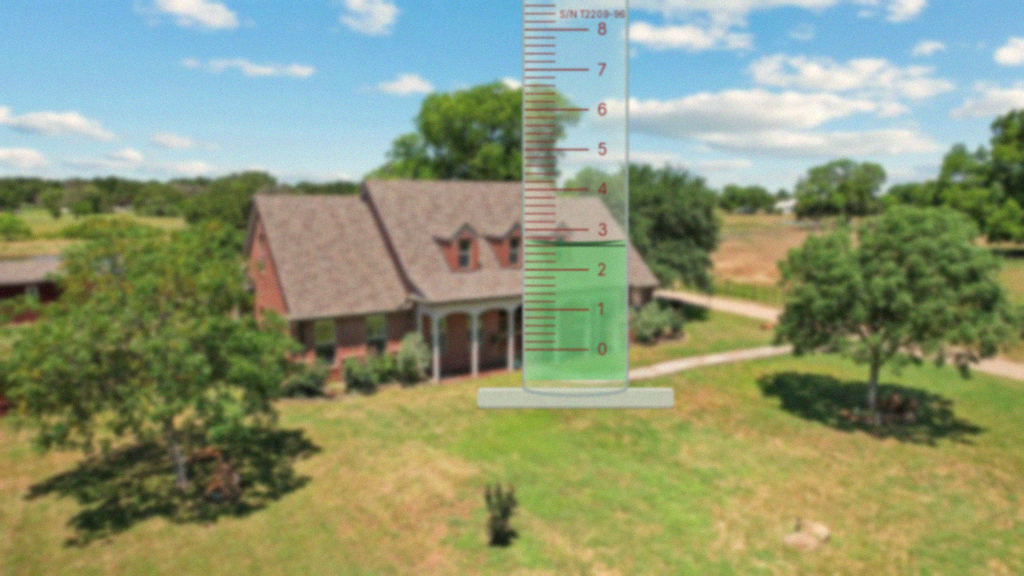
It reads 2.6 mL
